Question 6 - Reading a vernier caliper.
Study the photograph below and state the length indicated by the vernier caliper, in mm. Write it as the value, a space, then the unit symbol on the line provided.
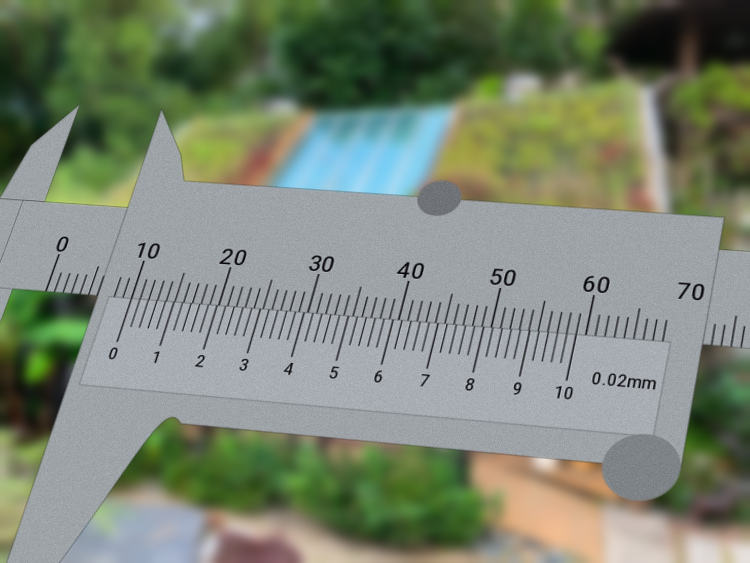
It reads 10.0 mm
